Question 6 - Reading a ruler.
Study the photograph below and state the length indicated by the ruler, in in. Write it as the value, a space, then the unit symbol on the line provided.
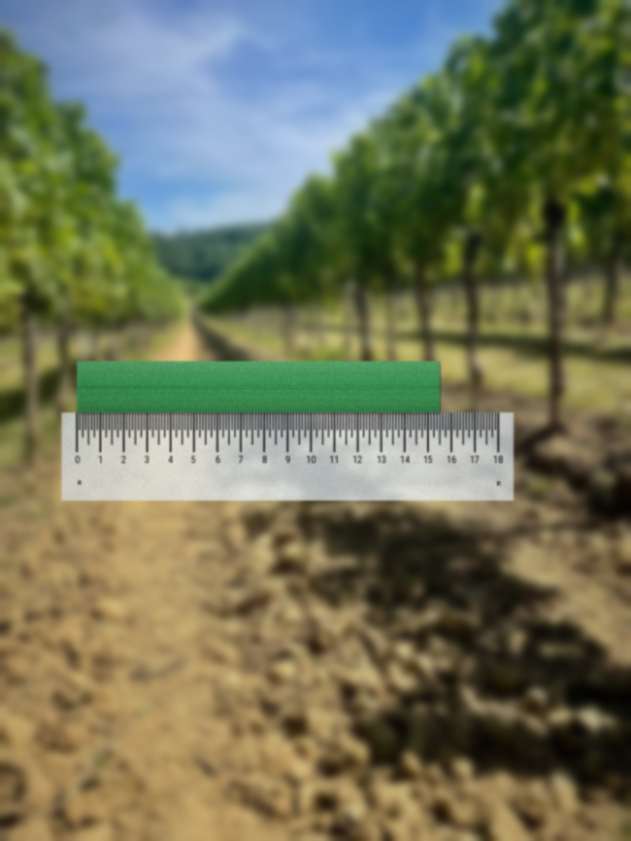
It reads 15.5 in
